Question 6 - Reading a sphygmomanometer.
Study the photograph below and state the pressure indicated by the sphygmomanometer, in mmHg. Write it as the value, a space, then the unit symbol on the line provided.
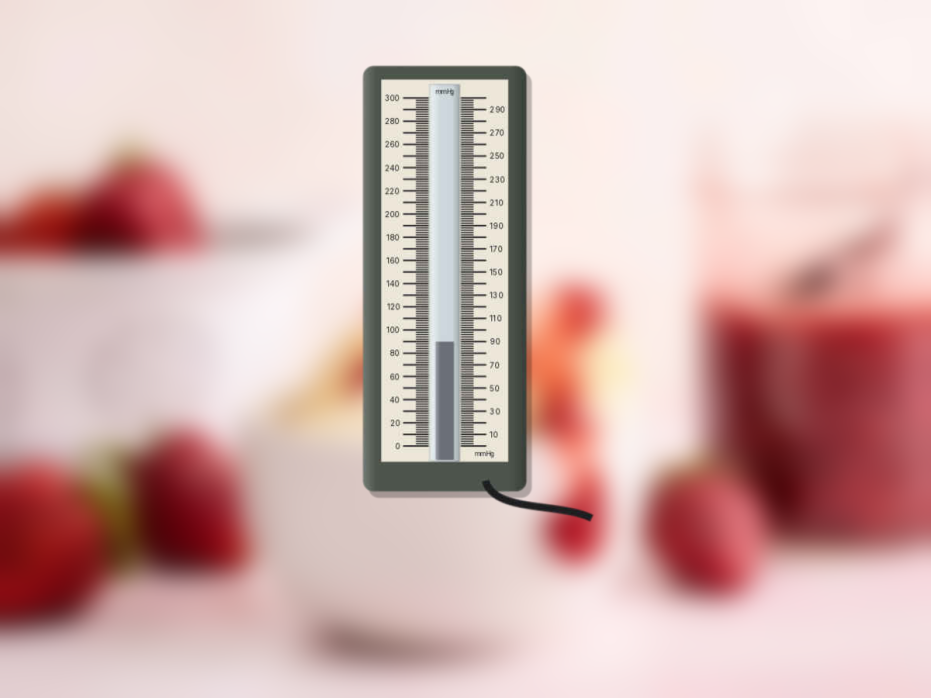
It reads 90 mmHg
